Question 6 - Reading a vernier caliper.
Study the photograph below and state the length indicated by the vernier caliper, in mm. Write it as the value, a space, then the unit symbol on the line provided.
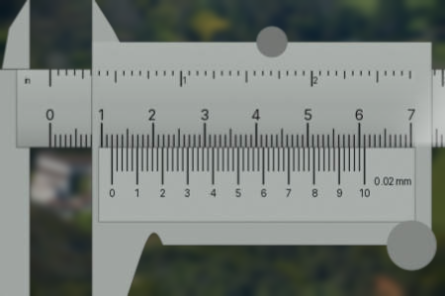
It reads 12.0 mm
